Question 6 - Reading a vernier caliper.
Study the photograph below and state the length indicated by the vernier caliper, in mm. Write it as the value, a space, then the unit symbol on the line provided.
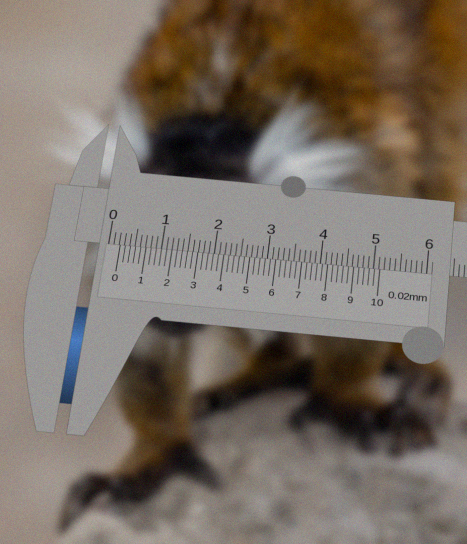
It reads 2.2 mm
